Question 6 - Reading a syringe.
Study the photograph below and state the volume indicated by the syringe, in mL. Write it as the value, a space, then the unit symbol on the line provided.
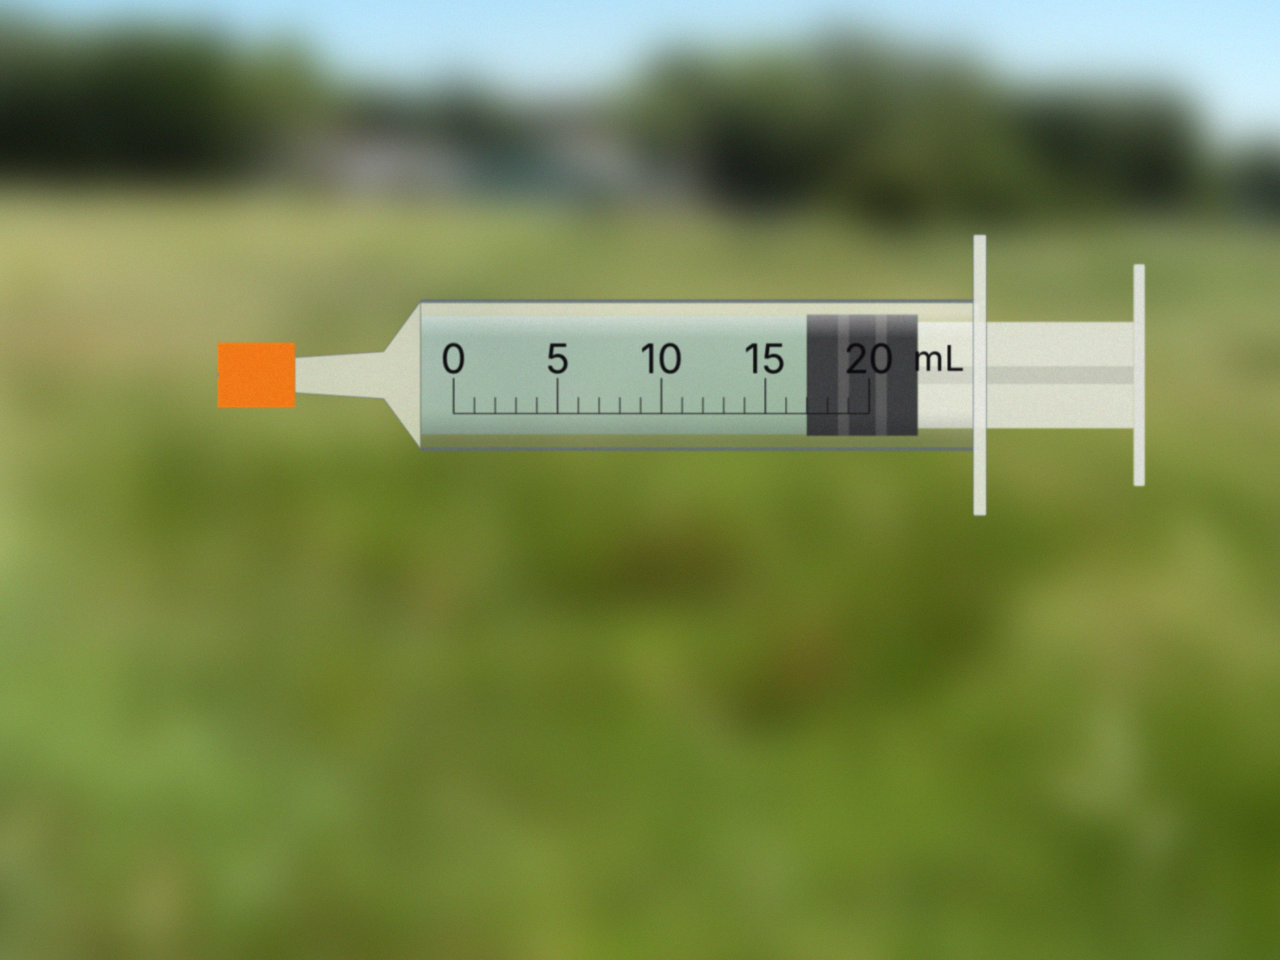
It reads 17 mL
